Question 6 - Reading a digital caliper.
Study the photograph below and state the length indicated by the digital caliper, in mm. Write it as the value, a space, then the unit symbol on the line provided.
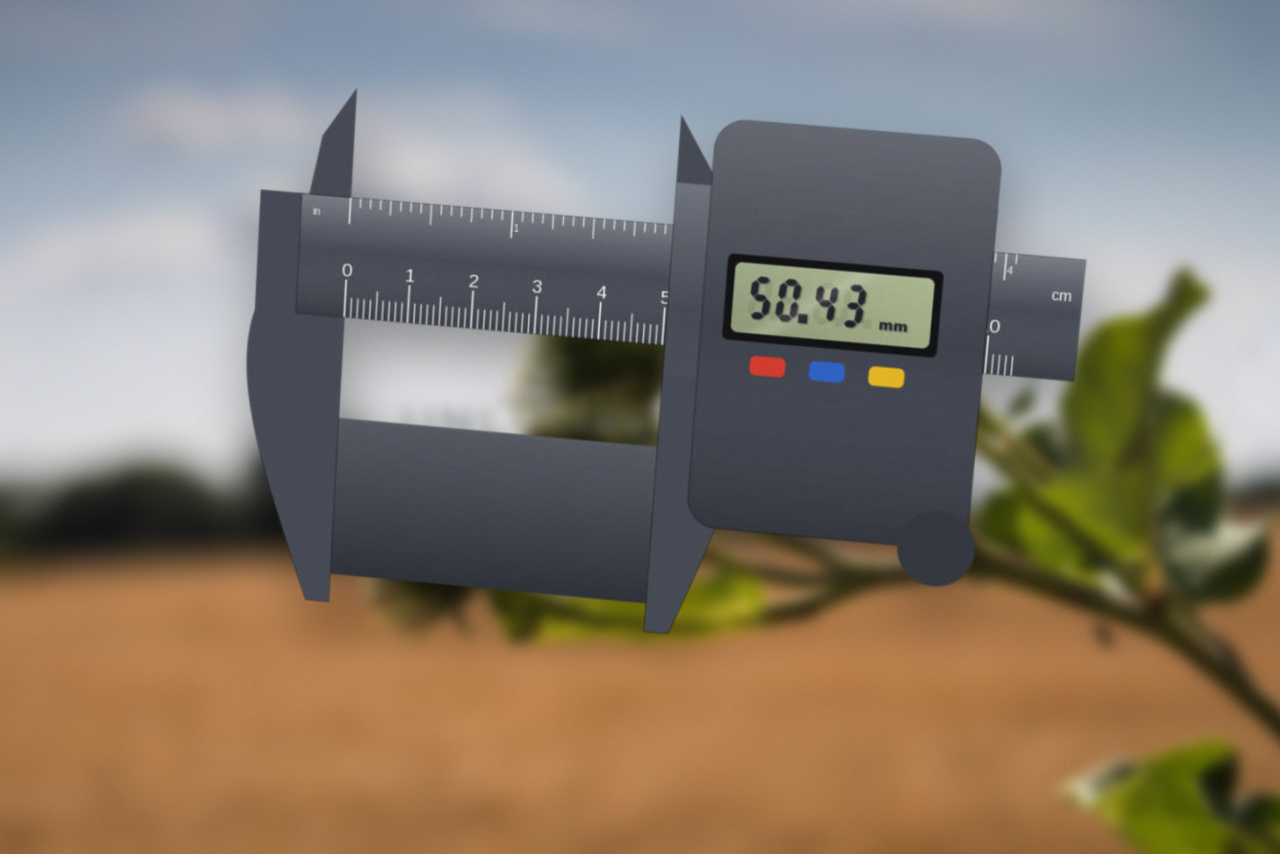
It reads 50.43 mm
